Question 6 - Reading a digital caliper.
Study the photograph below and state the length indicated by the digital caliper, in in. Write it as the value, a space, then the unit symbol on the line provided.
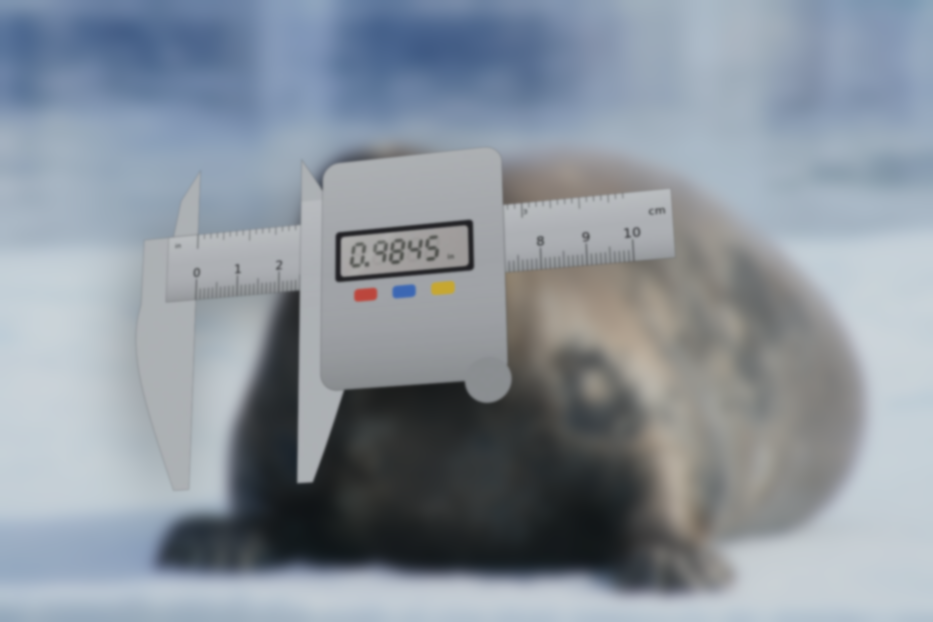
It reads 0.9845 in
